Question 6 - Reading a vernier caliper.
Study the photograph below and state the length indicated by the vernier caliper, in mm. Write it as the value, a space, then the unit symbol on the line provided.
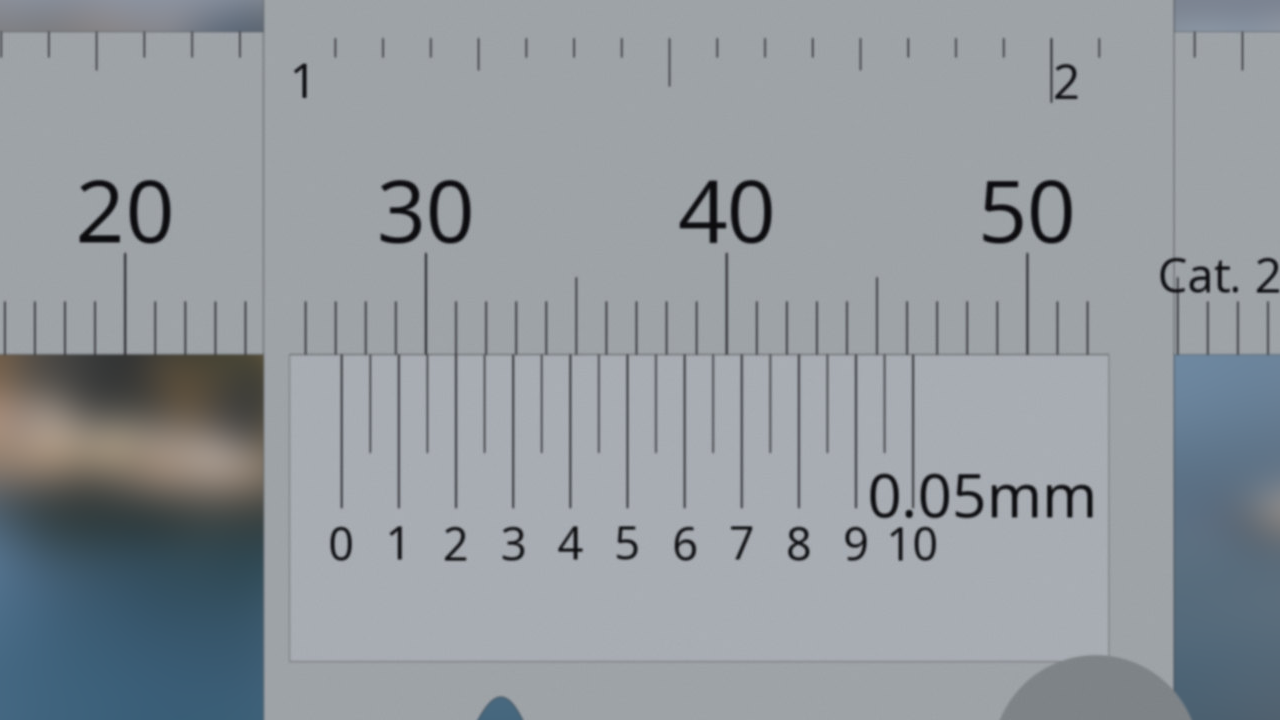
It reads 27.2 mm
